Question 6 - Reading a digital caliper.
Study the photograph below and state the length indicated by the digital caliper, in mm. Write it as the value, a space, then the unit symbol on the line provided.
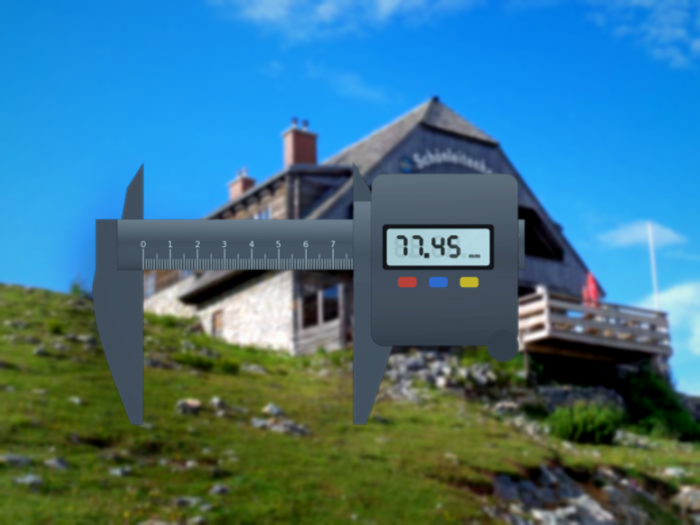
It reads 77.45 mm
